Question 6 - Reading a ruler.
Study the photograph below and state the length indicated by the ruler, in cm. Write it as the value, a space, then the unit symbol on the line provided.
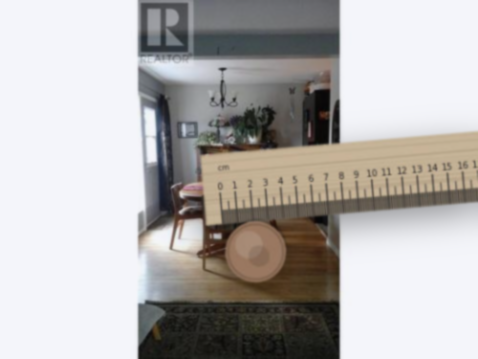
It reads 4 cm
